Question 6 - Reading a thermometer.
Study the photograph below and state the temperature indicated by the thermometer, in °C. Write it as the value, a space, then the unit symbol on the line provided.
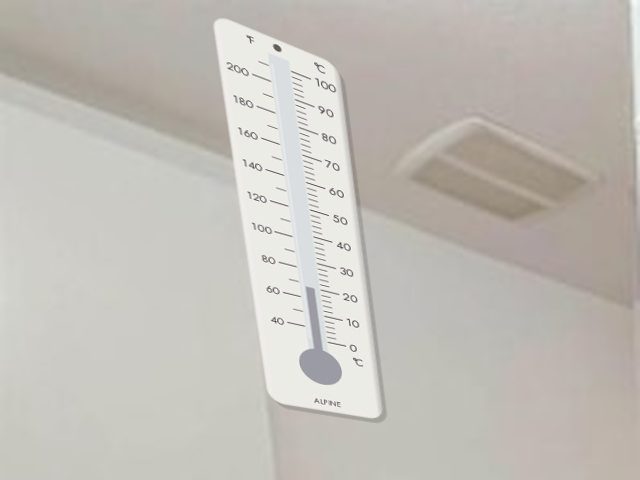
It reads 20 °C
